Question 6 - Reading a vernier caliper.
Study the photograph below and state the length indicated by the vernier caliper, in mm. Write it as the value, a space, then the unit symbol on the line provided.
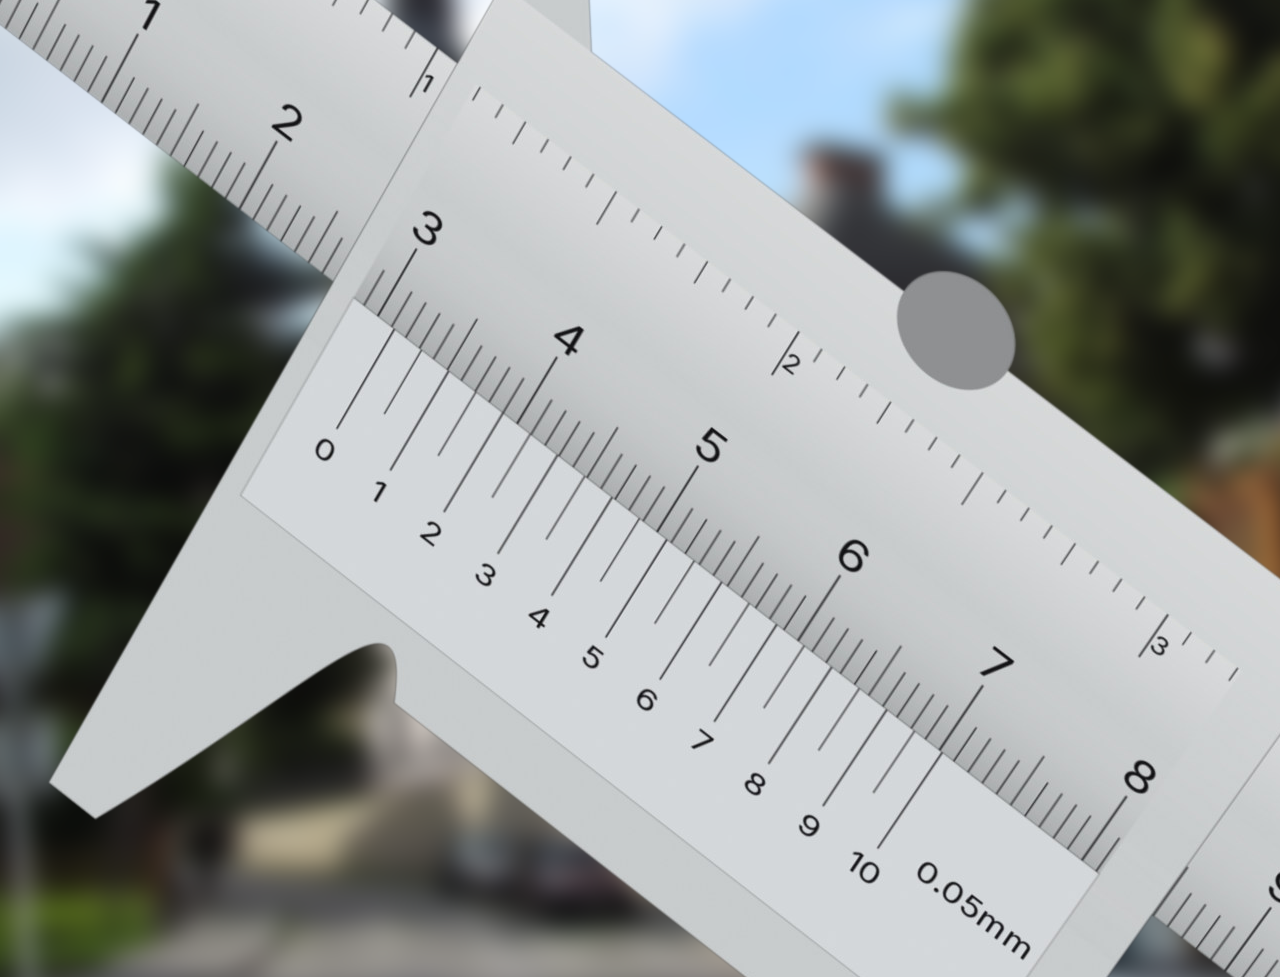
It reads 31.2 mm
